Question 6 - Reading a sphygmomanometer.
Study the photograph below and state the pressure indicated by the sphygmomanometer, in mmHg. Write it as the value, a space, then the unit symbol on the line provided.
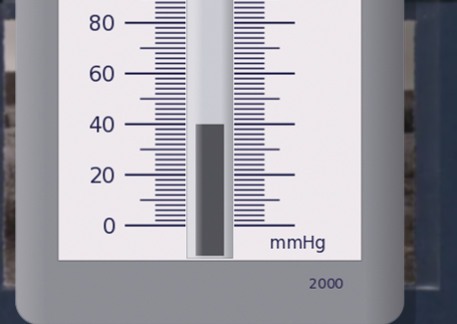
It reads 40 mmHg
